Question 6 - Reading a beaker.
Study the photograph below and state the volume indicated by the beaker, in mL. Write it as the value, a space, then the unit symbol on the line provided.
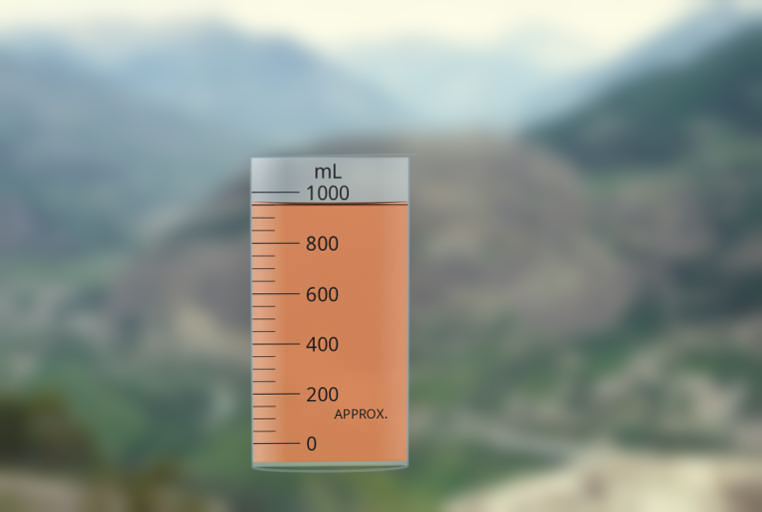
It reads 950 mL
